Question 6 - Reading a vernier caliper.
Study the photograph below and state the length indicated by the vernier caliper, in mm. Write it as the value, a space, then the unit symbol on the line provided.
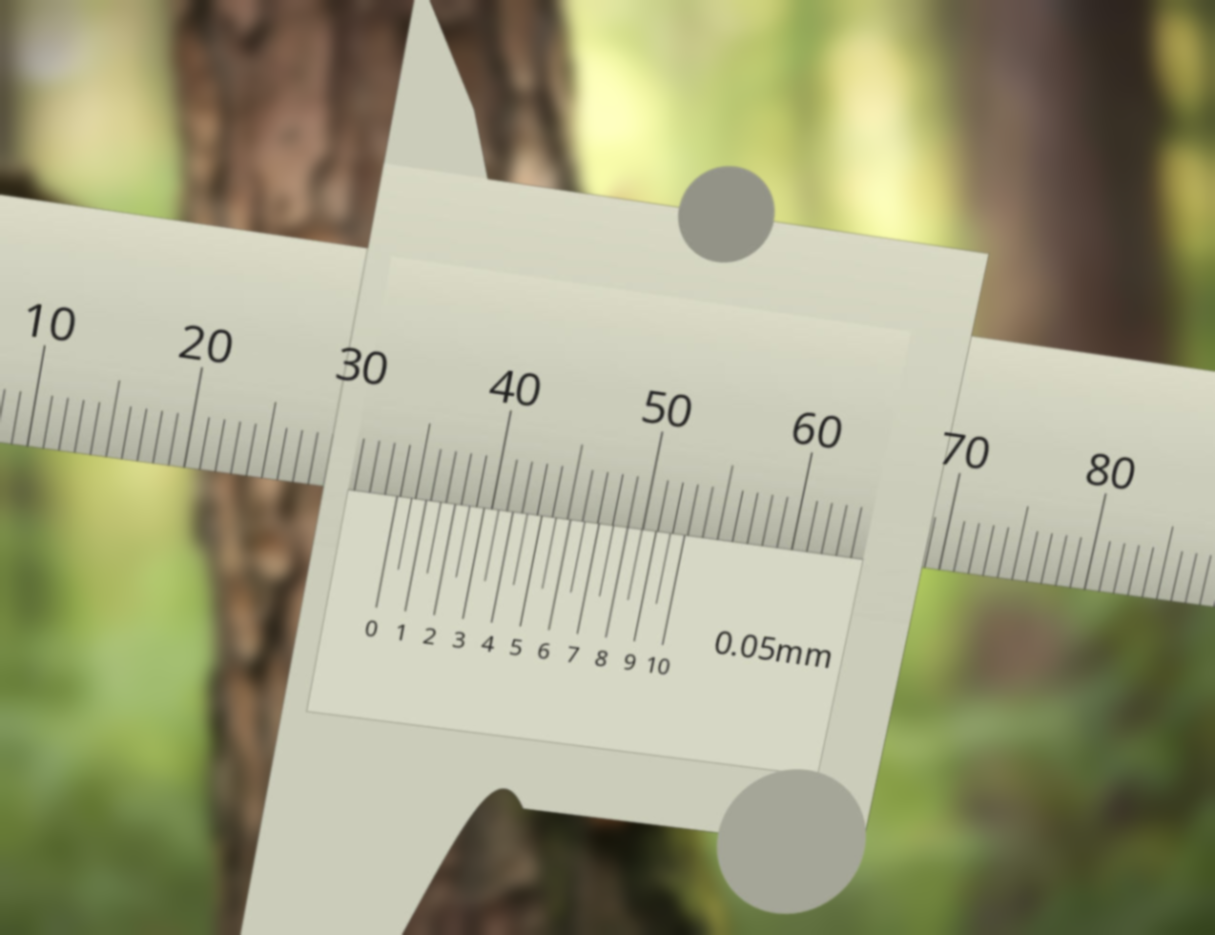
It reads 33.8 mm
